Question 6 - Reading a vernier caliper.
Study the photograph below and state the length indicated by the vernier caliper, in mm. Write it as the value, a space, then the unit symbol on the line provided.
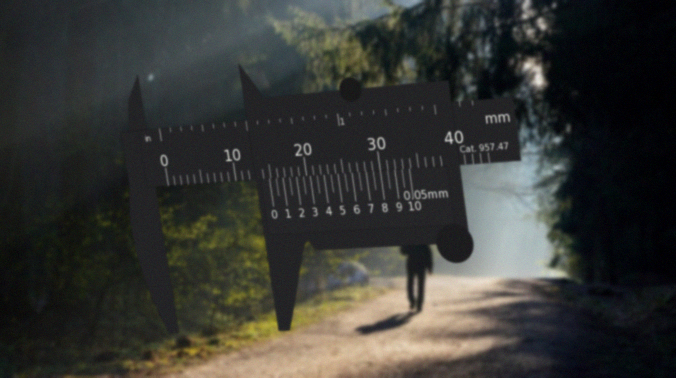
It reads 14.8 mm
